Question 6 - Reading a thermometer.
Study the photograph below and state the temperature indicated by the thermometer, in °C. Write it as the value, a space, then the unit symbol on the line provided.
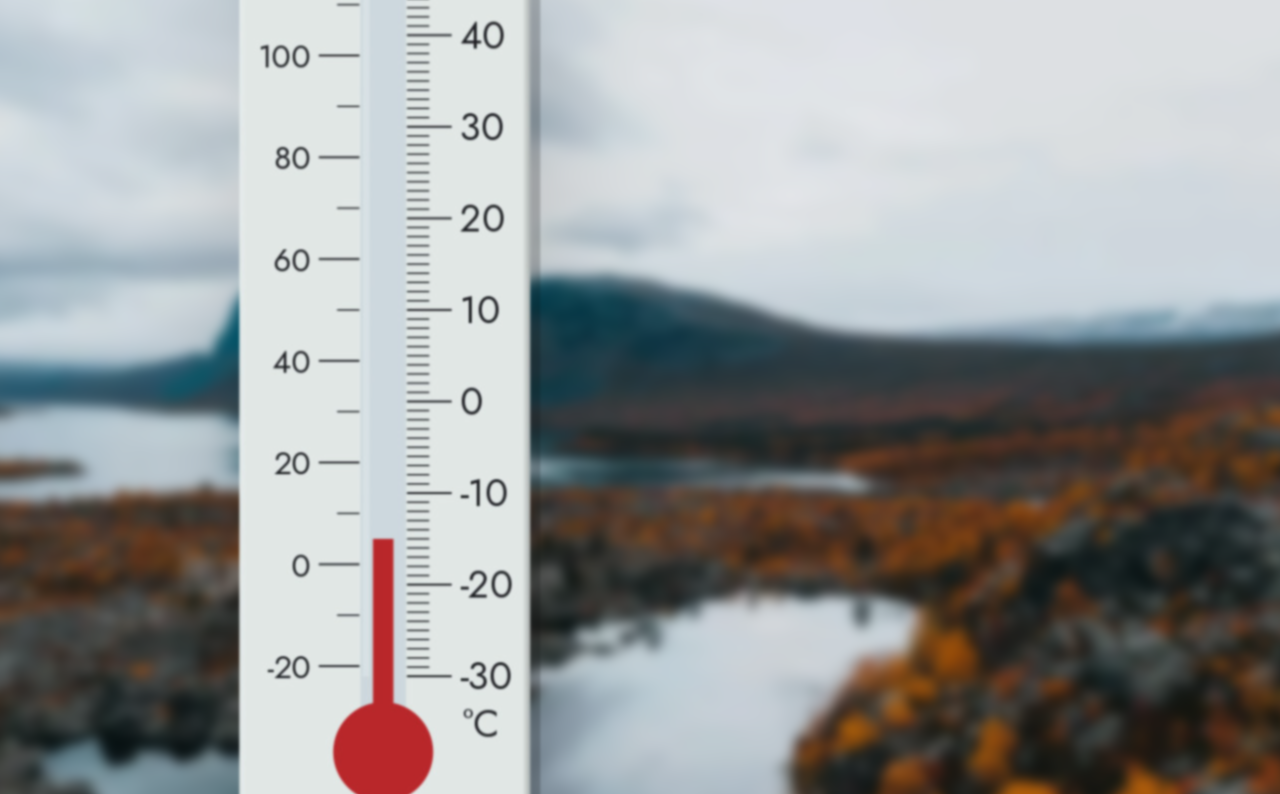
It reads -15 °C
